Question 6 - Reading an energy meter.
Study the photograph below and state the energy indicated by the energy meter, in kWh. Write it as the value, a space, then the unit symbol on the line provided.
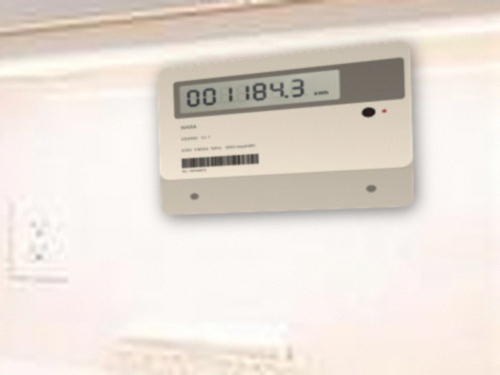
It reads 1184.3 kWh
